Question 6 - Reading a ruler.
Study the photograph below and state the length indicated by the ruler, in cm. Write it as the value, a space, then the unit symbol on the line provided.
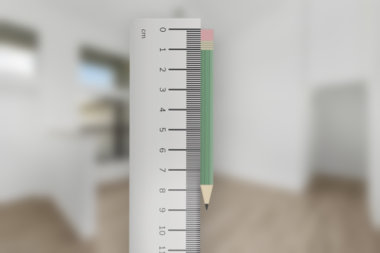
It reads 9 cm
